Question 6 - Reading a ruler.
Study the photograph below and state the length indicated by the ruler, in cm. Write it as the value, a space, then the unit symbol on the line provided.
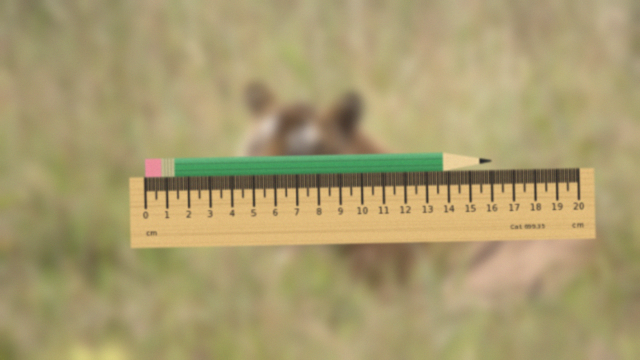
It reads 16 cm
